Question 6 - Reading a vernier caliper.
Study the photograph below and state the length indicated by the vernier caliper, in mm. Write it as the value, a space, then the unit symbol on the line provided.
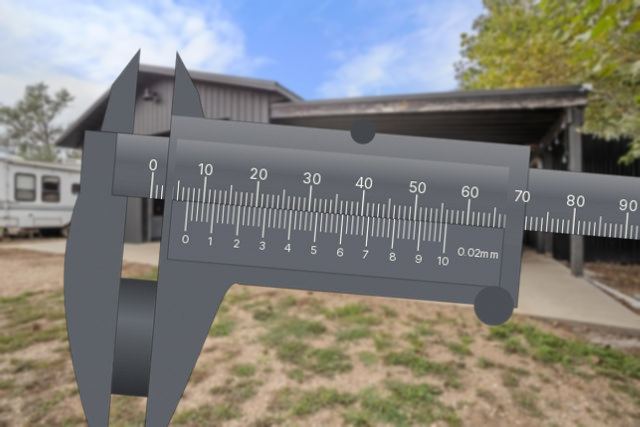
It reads 7.0 mm
